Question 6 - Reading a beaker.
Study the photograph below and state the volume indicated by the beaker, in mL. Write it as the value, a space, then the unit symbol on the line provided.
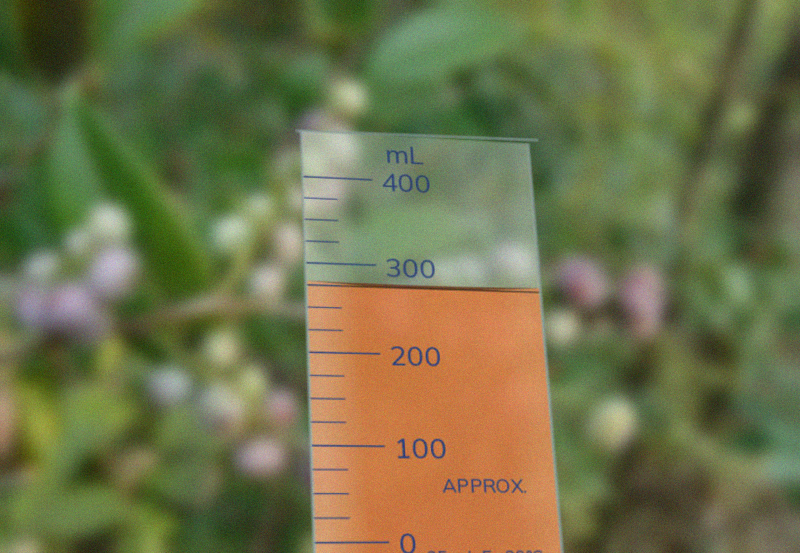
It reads 275 mL
